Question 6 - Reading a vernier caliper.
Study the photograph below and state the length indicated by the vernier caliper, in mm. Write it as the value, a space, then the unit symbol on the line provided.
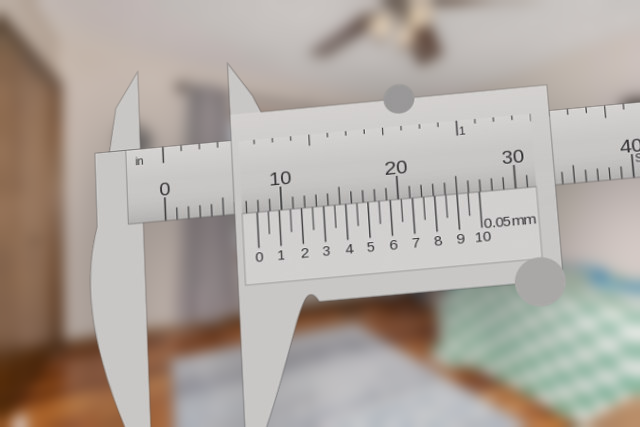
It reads 7.9 mm
